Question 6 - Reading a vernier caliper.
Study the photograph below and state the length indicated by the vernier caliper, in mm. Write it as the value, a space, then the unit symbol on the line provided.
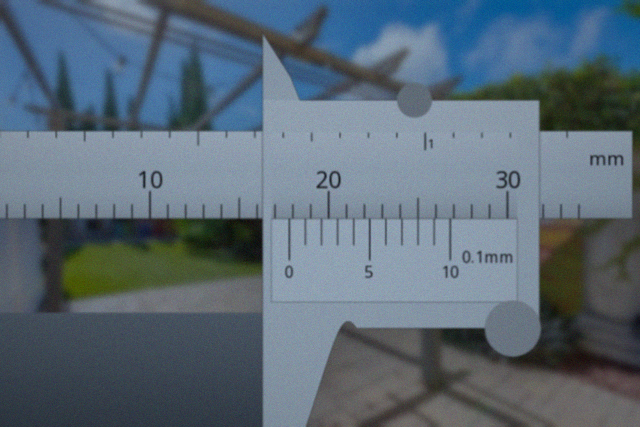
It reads 17.8 mm
